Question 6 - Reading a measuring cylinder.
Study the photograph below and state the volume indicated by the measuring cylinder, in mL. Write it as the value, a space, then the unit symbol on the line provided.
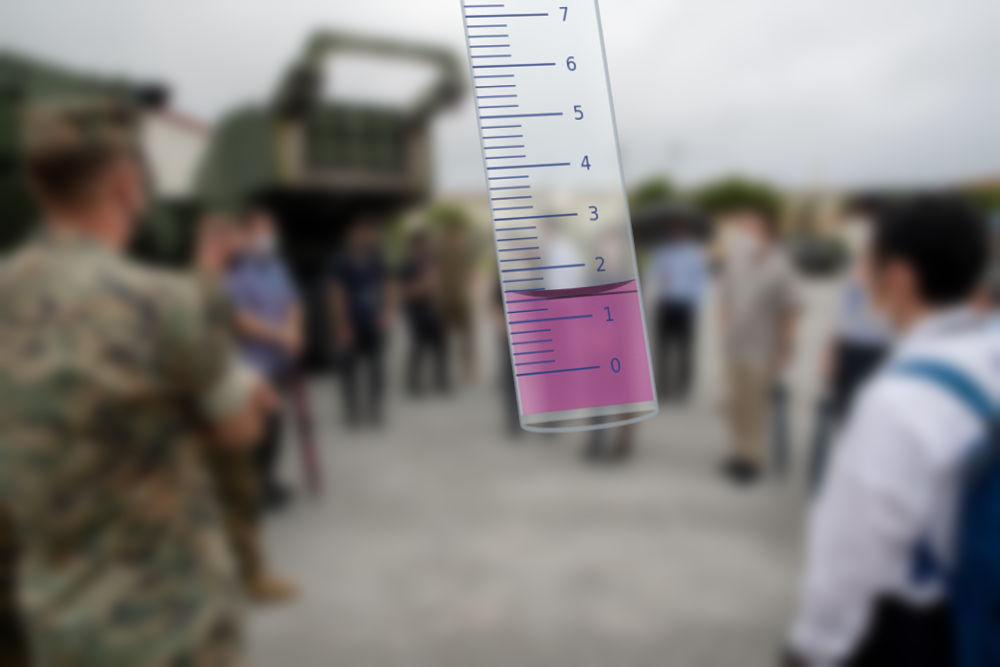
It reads 1.4 mL
